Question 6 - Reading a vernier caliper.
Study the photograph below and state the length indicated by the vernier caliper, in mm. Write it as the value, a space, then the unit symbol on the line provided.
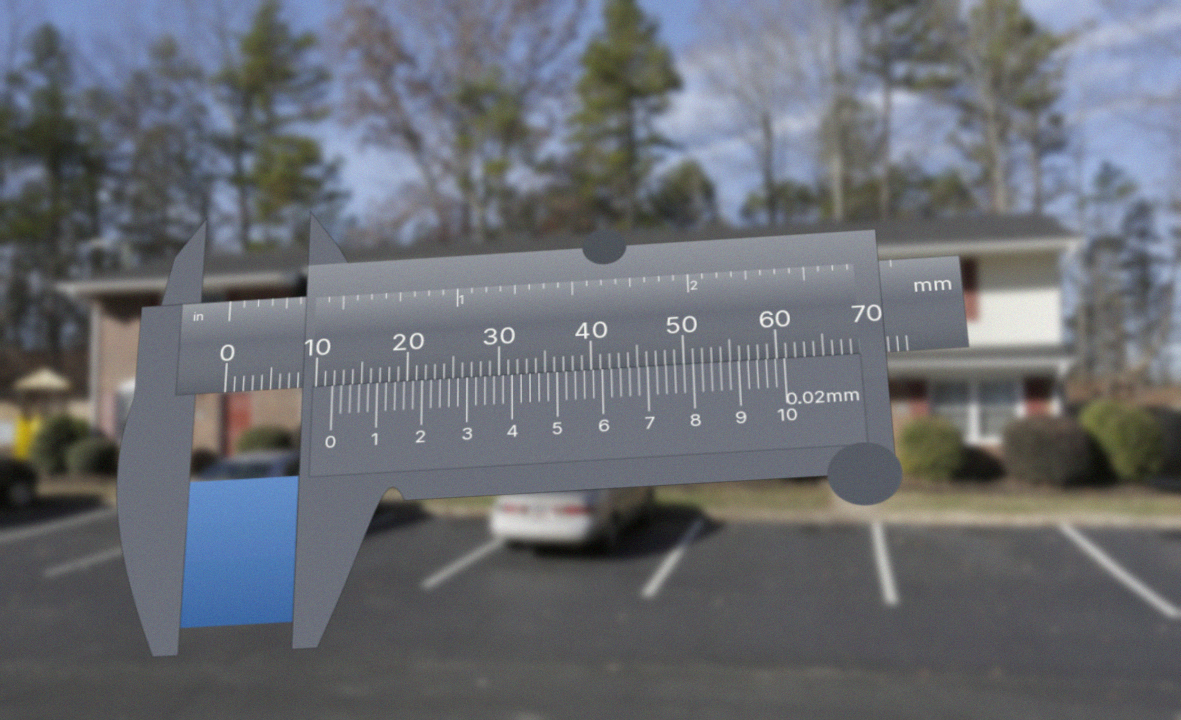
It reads 11.8 mm
